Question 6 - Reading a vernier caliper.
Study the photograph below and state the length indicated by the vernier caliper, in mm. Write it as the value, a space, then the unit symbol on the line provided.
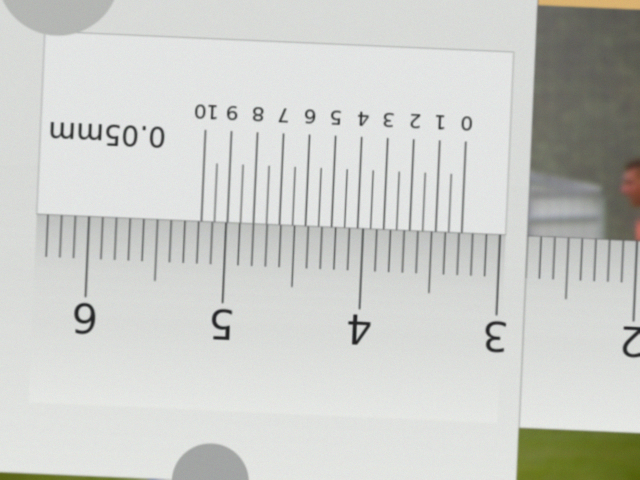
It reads 32.8 mm
